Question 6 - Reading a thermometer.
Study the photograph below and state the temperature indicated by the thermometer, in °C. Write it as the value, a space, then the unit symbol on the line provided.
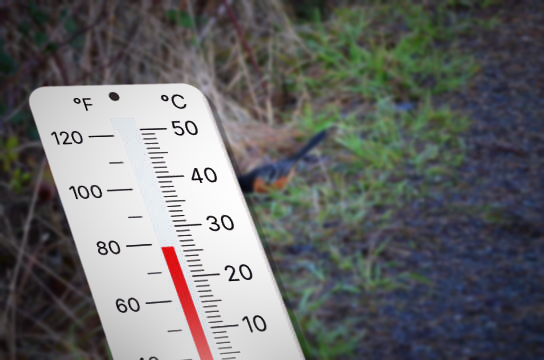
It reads 26 °C
